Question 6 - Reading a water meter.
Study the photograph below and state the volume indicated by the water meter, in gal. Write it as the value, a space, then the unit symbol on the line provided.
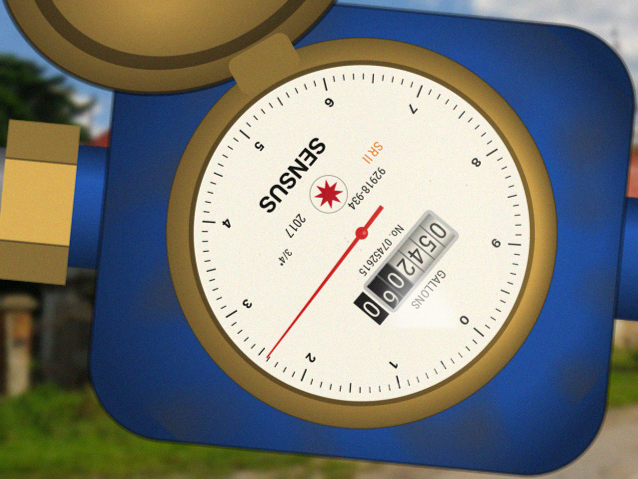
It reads 542062.4 gal
